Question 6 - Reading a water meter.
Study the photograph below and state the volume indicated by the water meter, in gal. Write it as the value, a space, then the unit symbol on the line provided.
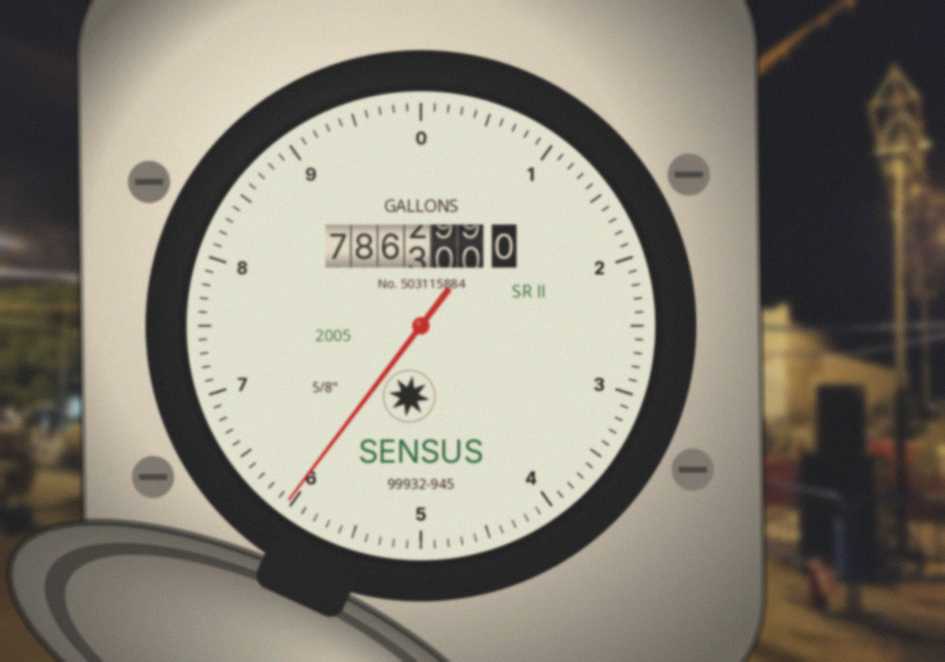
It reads 7862996.0 gal
